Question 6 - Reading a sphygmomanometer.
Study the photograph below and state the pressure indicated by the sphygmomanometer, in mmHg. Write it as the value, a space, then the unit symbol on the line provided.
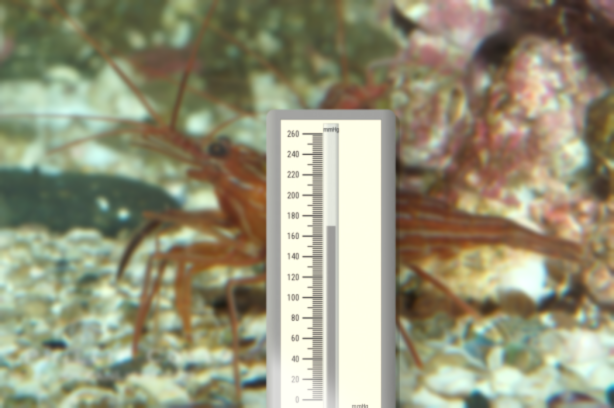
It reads 170 mmHg
